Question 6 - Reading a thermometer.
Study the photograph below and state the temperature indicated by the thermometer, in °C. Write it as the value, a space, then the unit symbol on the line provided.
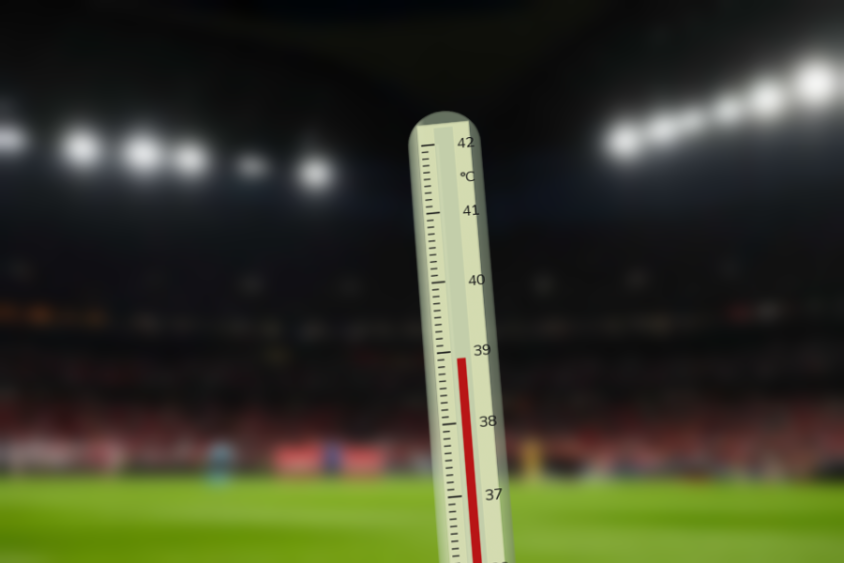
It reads 38.9 °C
